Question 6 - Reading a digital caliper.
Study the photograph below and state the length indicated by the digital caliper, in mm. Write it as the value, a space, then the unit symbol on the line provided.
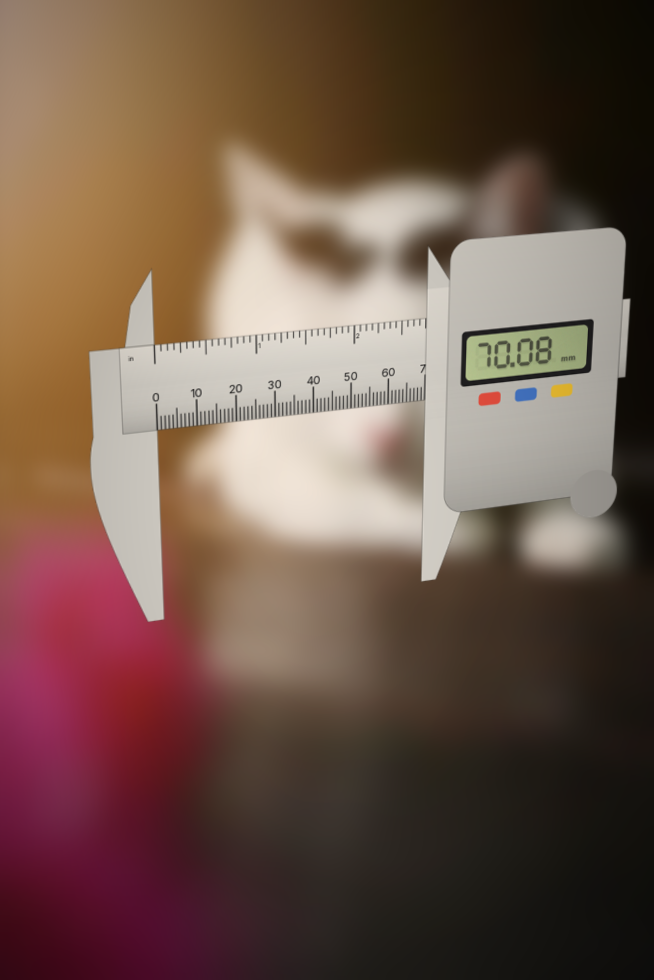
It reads 70.08 mm
